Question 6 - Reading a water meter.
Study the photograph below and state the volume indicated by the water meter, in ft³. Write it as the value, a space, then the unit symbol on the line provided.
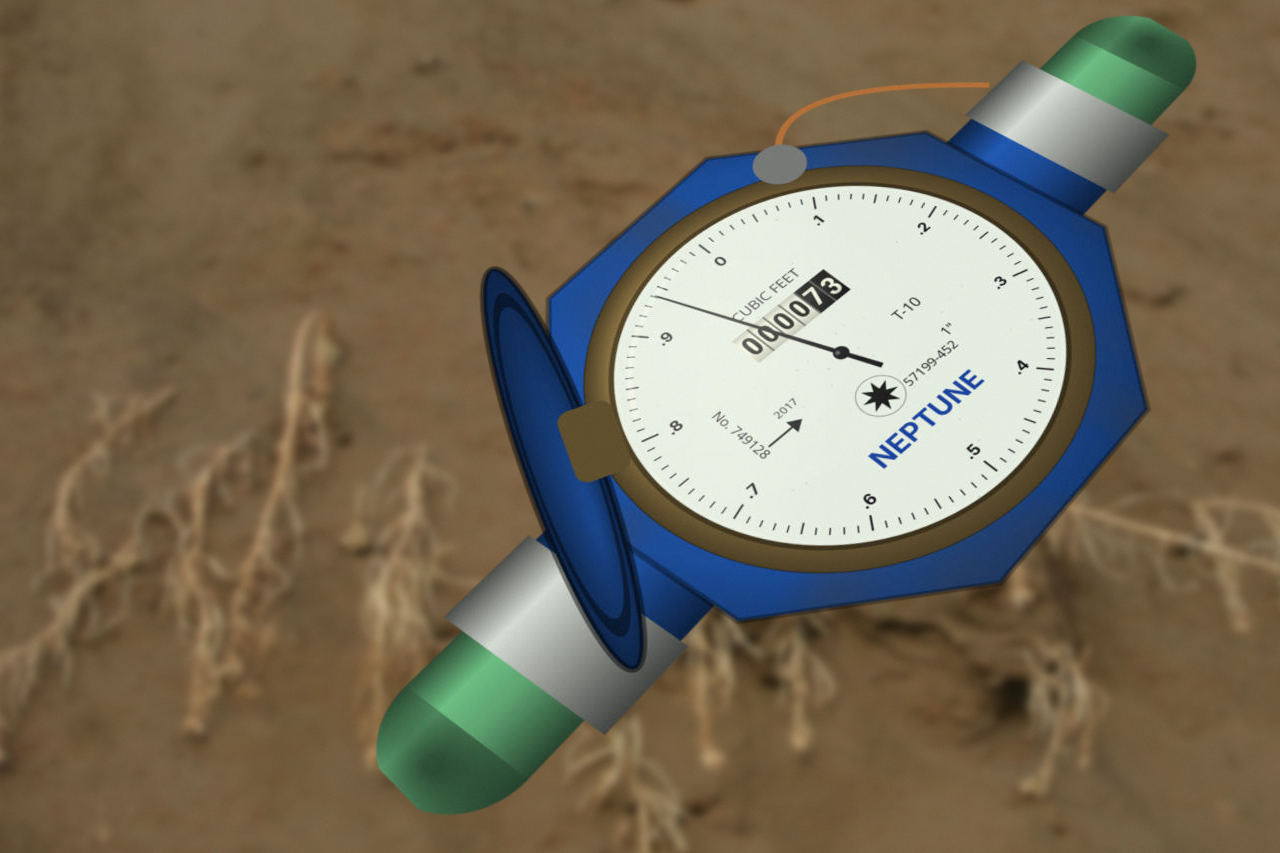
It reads 72.94 ft³
